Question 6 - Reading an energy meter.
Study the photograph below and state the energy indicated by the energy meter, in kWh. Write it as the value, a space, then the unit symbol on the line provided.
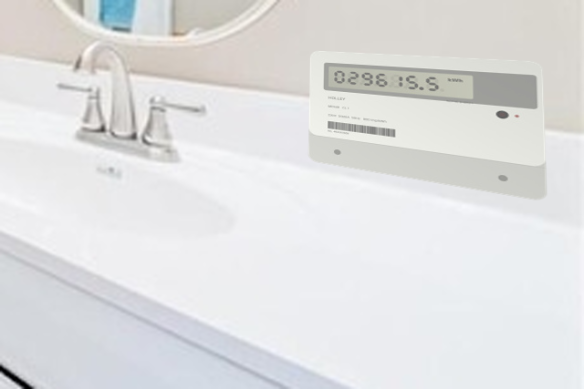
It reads 29615.5 kWh
